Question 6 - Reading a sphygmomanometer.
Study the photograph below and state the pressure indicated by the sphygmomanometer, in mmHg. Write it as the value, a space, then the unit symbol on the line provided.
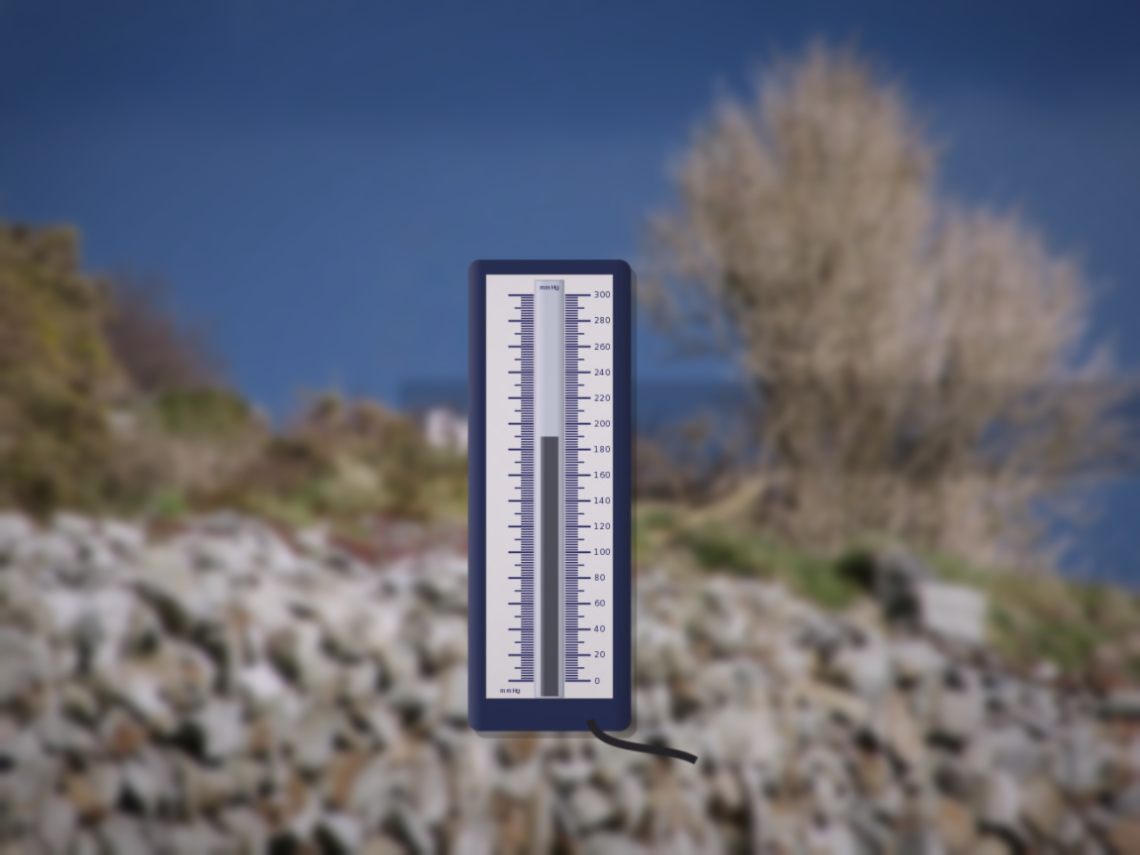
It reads 190 mmHg
